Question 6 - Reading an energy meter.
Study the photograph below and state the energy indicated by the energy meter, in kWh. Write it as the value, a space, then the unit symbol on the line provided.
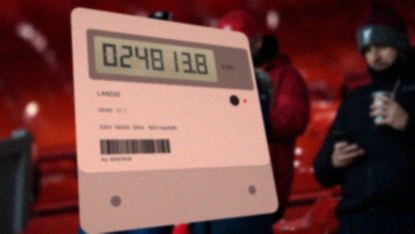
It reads 24813.8 kWh
